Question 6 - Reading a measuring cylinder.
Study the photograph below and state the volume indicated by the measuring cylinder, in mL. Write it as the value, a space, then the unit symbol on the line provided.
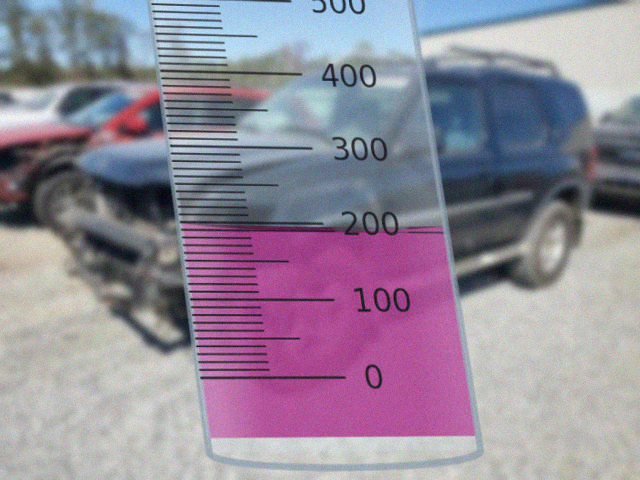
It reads 190 mL
